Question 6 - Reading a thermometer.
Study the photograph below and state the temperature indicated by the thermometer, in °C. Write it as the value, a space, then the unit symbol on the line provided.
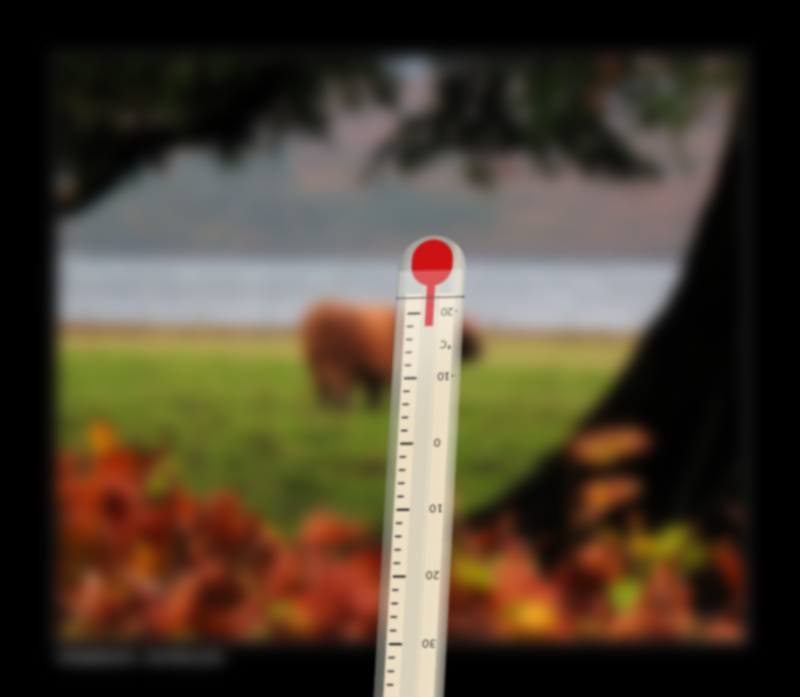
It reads -18 °C
